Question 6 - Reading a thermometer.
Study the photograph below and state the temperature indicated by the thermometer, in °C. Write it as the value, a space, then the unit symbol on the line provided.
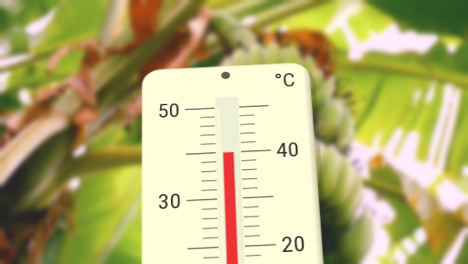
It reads 40 °C
